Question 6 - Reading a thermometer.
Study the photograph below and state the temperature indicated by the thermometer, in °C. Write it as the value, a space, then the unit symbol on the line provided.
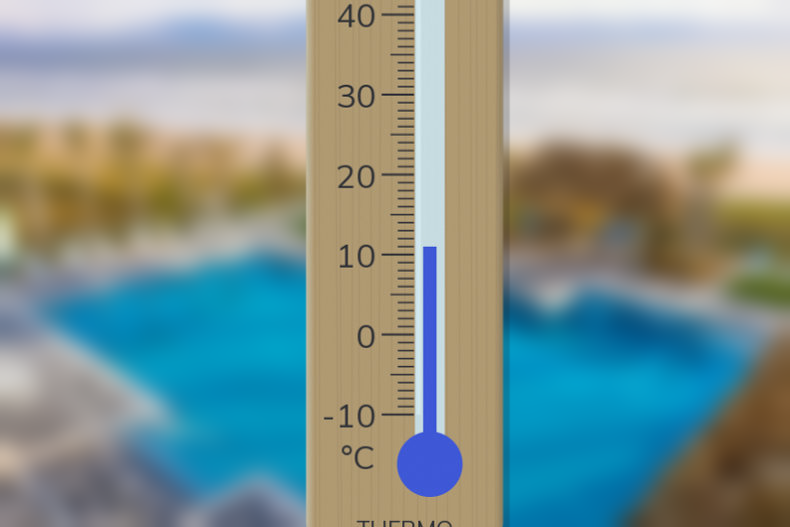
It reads 11 °C
